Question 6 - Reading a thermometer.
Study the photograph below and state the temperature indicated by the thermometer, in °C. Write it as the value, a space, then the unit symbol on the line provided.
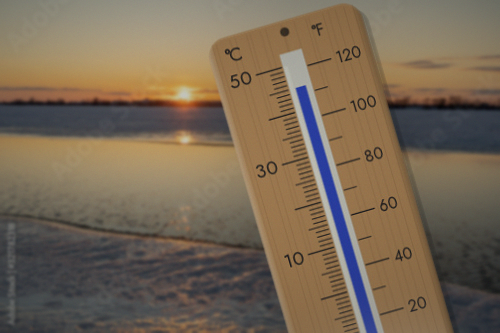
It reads 45 °C
